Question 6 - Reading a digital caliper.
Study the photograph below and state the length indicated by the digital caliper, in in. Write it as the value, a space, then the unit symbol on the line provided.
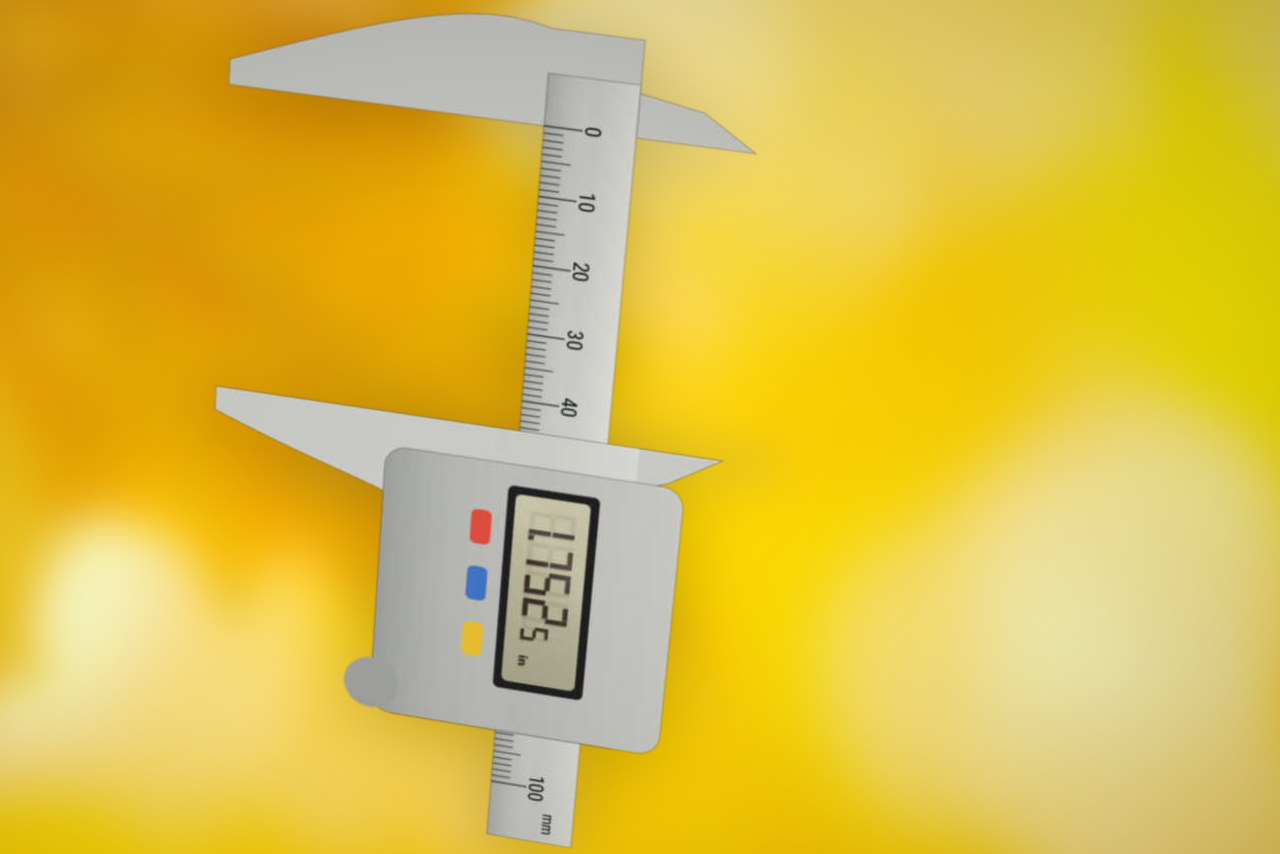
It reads 1.7525 in
